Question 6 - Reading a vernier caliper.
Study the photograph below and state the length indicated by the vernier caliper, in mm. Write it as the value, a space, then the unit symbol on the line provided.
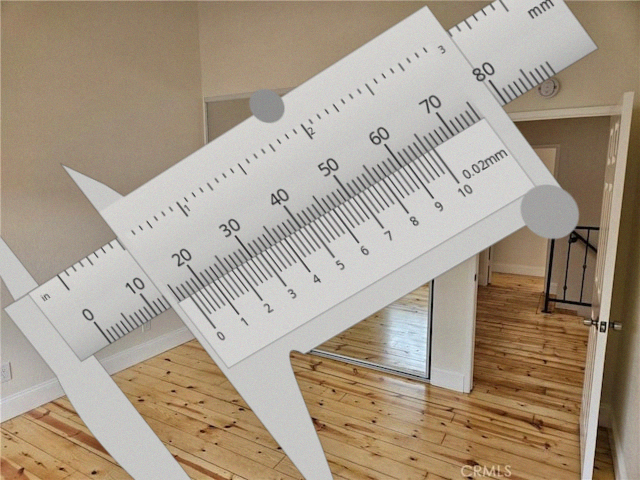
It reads 17.0 mm
